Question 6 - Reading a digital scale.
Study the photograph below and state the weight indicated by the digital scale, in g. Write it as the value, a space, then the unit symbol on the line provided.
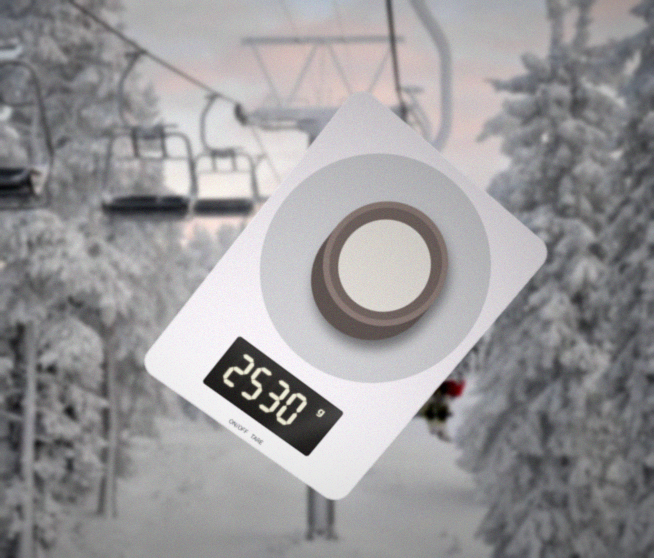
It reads 2530 g
